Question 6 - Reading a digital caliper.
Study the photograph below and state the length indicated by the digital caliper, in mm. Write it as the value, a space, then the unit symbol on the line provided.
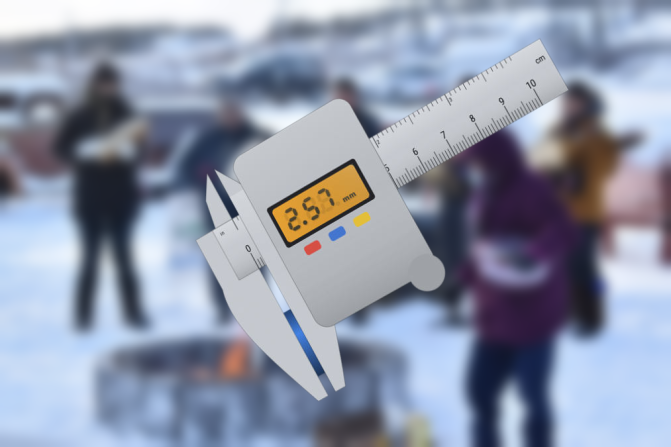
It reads 2.57 mm
